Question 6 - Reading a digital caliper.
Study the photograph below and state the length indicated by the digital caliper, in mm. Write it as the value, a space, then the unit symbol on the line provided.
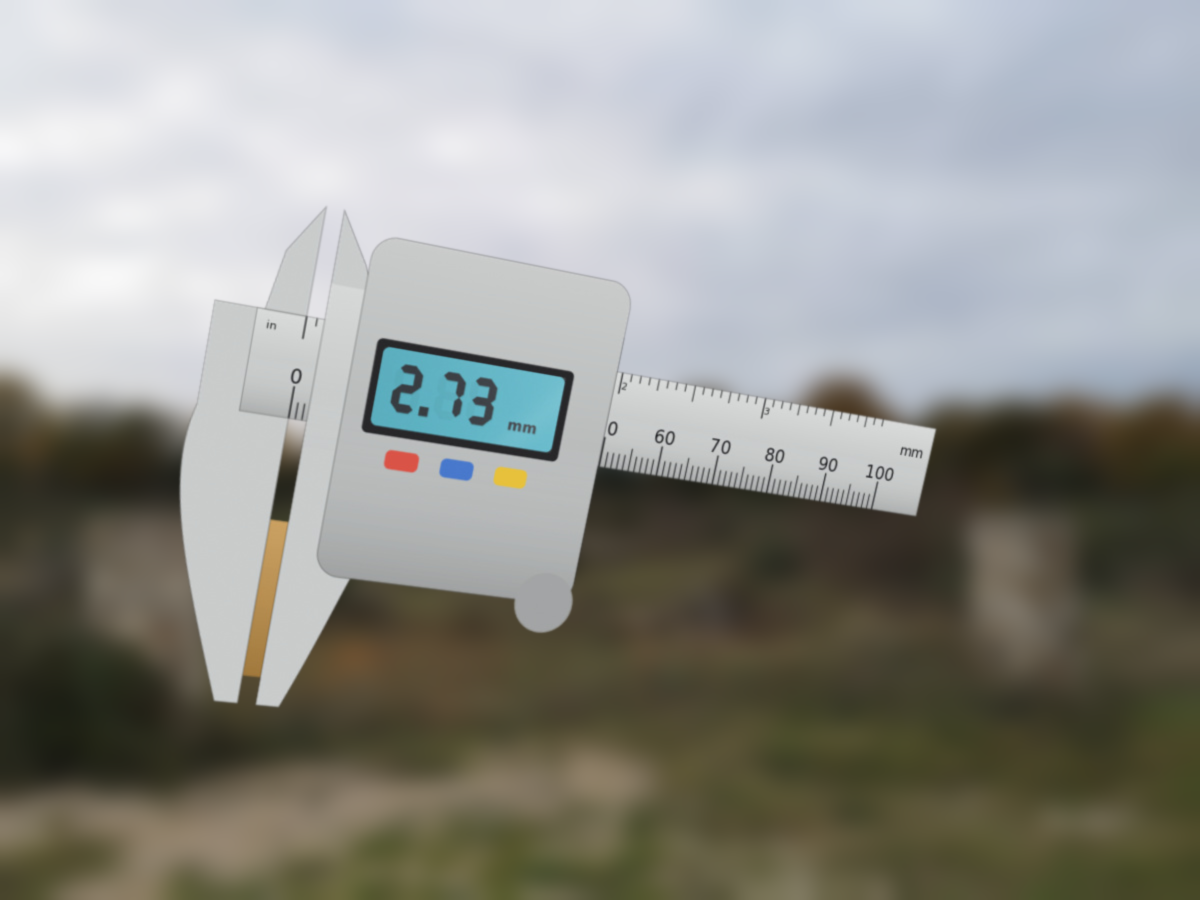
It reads 2.73 mm
